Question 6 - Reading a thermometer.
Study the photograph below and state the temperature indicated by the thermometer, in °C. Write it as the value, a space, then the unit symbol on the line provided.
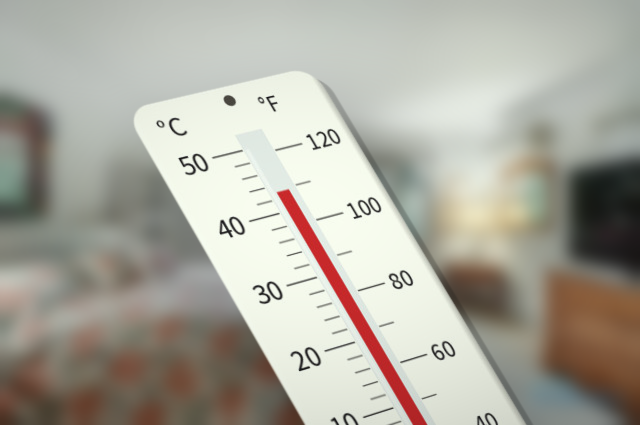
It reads 43 °C
